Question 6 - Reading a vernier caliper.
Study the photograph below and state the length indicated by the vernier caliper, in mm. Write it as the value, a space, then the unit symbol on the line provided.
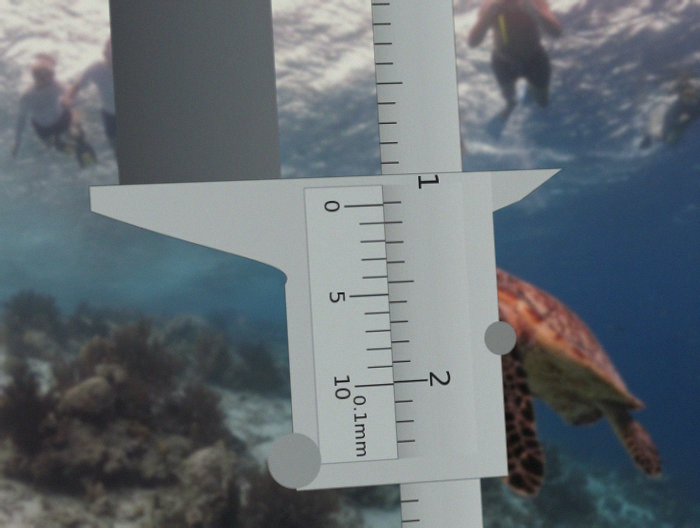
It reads 11.1 mm
